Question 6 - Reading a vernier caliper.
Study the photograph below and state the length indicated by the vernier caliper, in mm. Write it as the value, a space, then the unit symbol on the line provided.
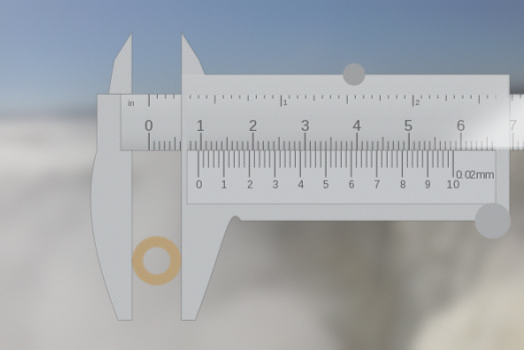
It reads 9.5 mm
